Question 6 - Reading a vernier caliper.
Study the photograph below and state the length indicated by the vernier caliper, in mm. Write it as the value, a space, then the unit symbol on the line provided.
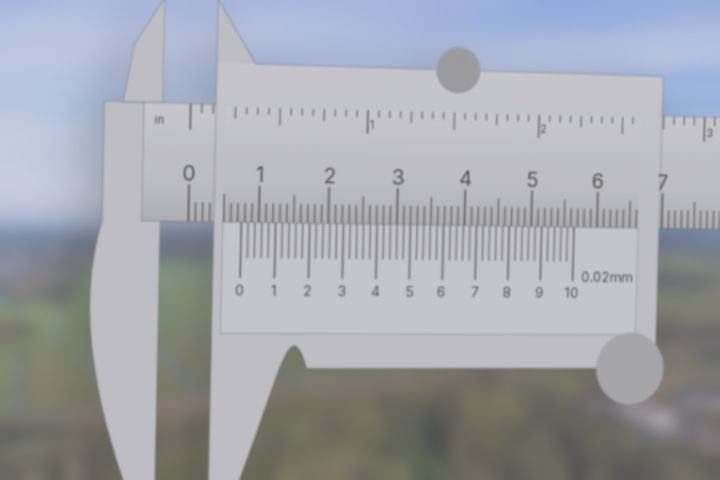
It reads 7.5 mm
